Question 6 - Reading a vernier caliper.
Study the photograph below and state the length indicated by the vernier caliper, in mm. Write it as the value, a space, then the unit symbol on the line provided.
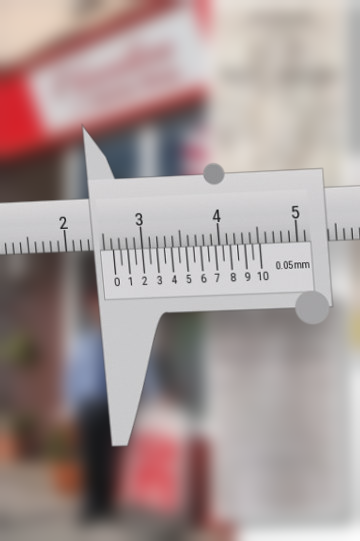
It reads 26.2 mm
